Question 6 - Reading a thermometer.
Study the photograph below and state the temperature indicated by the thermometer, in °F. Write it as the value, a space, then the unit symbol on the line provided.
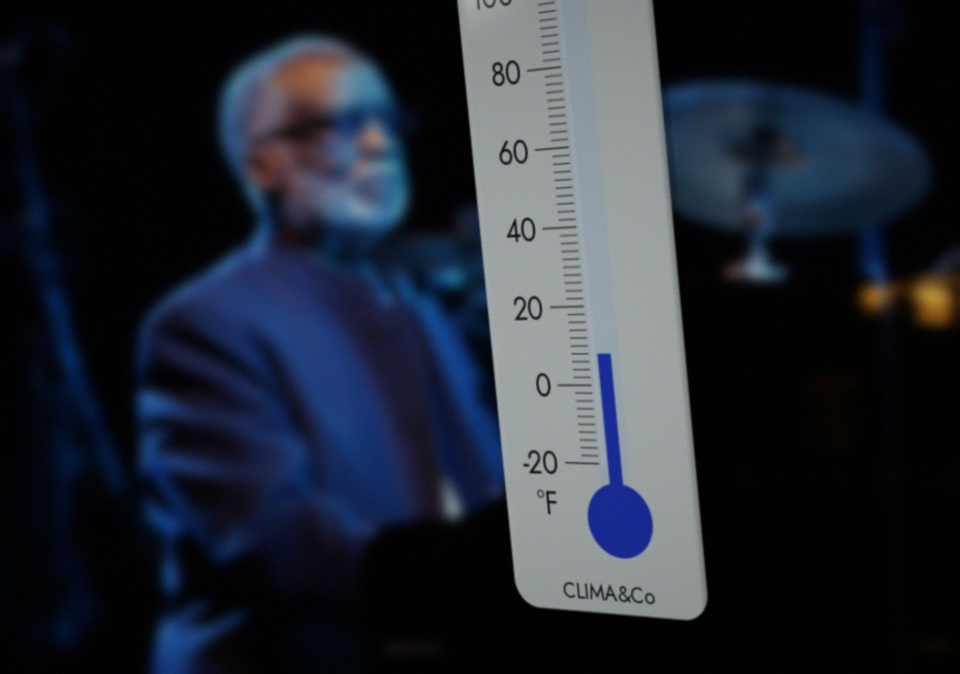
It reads 8 °F
